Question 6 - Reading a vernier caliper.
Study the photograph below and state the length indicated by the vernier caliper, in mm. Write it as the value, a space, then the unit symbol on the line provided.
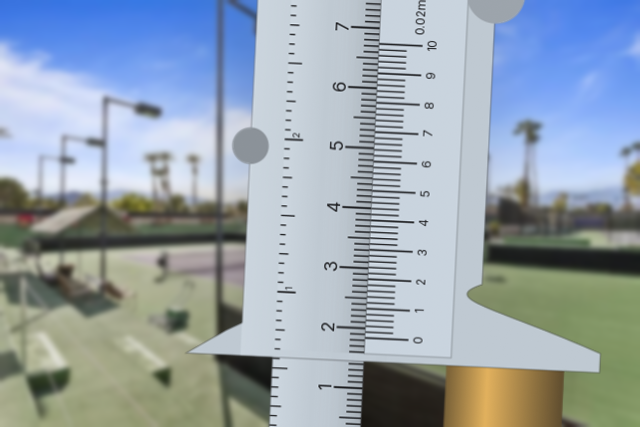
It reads 18.4 mm
